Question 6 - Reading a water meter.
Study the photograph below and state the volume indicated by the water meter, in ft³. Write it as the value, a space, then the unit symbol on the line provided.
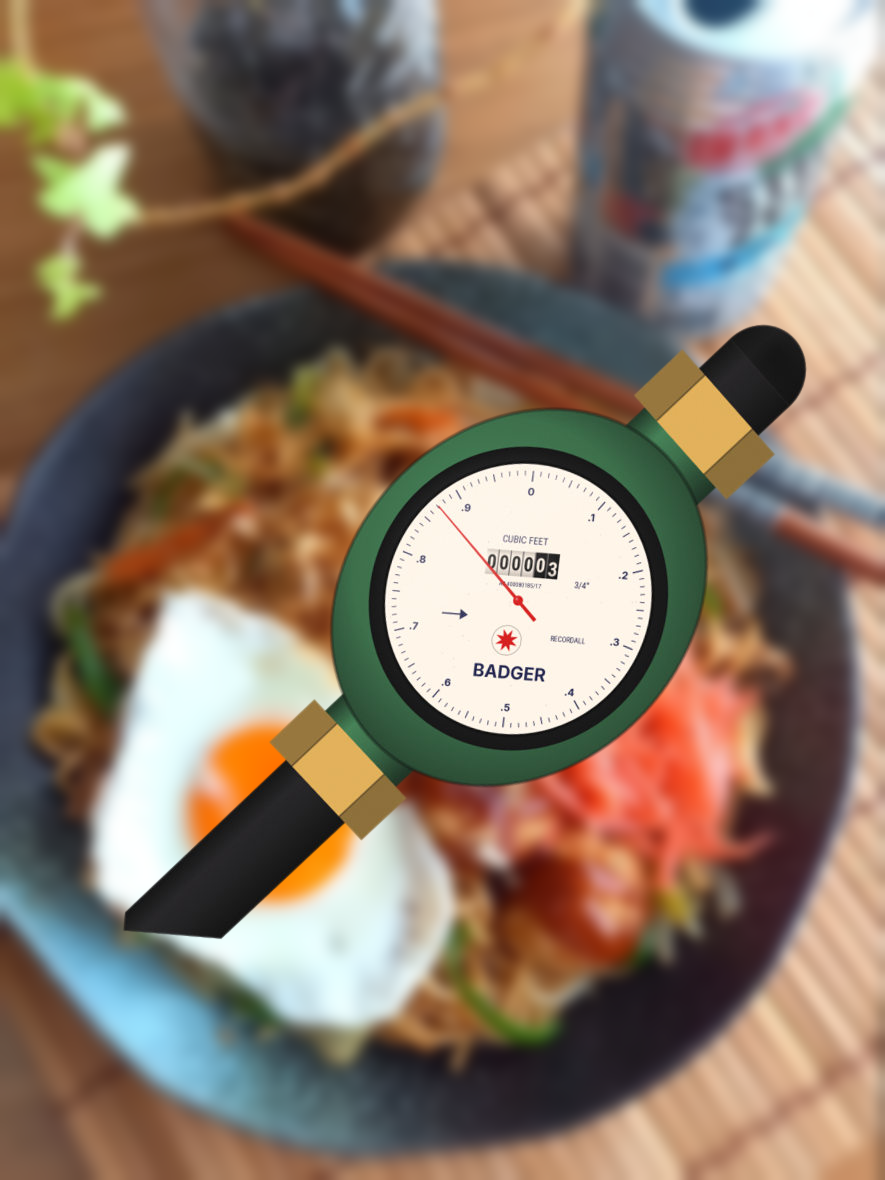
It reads 2.87 ft³
